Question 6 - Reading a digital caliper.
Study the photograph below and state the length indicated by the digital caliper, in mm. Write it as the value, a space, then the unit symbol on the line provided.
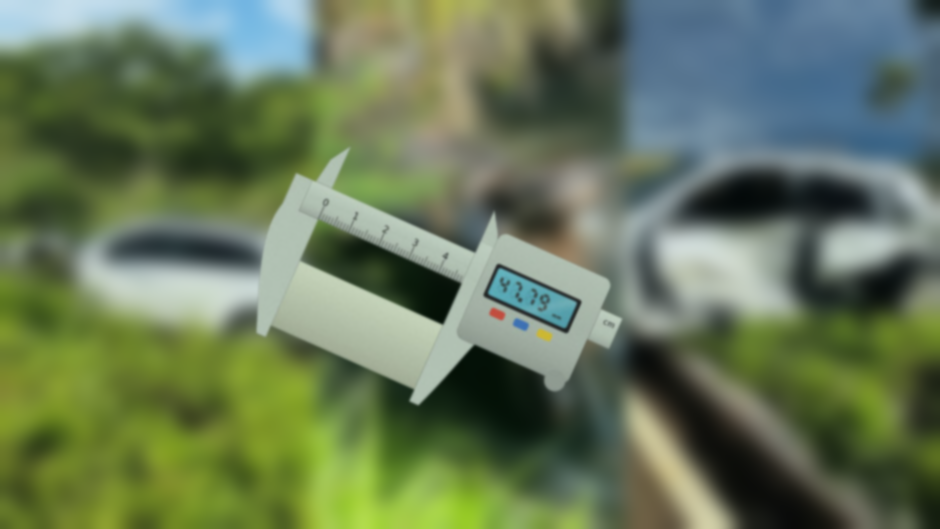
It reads 47.79 mm
